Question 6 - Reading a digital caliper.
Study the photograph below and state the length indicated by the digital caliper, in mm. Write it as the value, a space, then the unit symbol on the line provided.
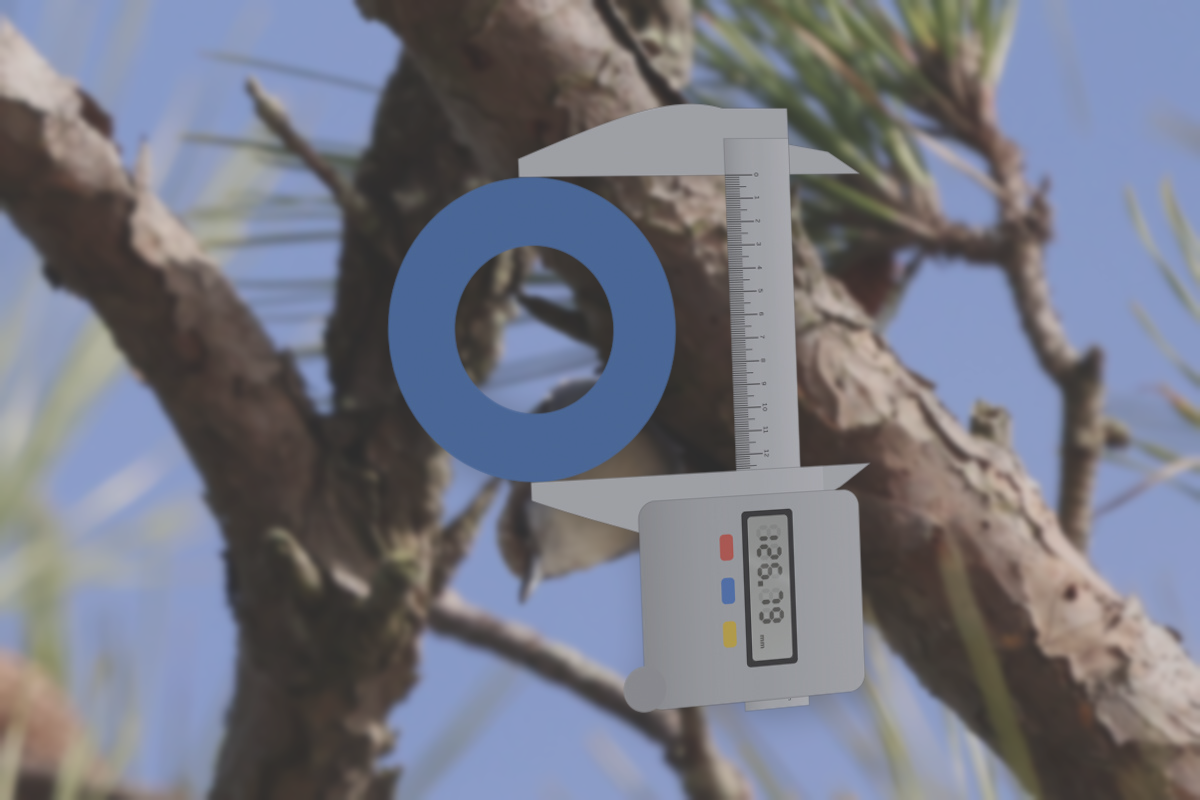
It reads 126.79 mm
